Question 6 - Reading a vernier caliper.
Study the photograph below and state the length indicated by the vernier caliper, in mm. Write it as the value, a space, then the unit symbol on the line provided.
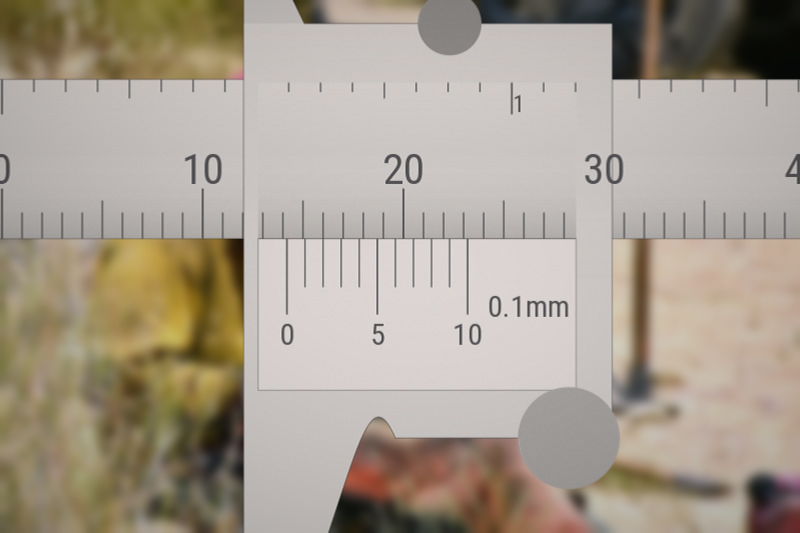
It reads 14.2 mm
